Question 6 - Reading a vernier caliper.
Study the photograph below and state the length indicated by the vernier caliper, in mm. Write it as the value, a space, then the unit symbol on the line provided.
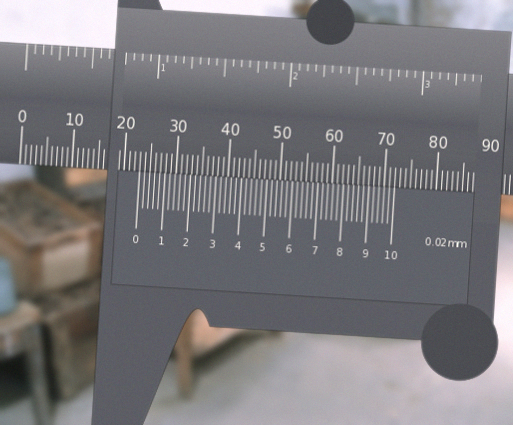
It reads 23.0 mm
